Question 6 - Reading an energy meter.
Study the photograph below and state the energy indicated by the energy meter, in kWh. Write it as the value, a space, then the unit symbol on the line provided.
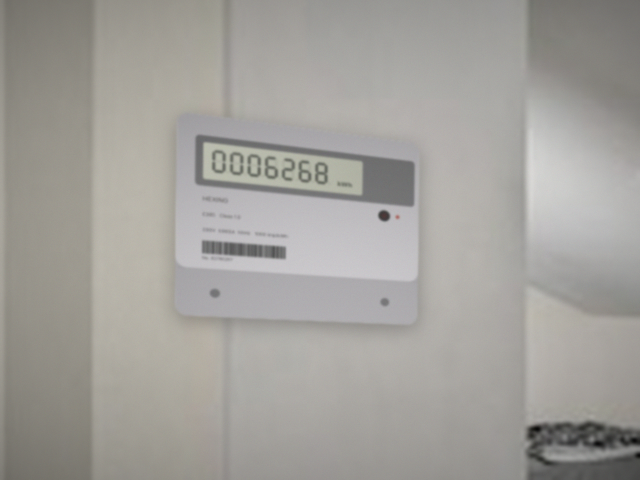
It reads 6268 kWh
